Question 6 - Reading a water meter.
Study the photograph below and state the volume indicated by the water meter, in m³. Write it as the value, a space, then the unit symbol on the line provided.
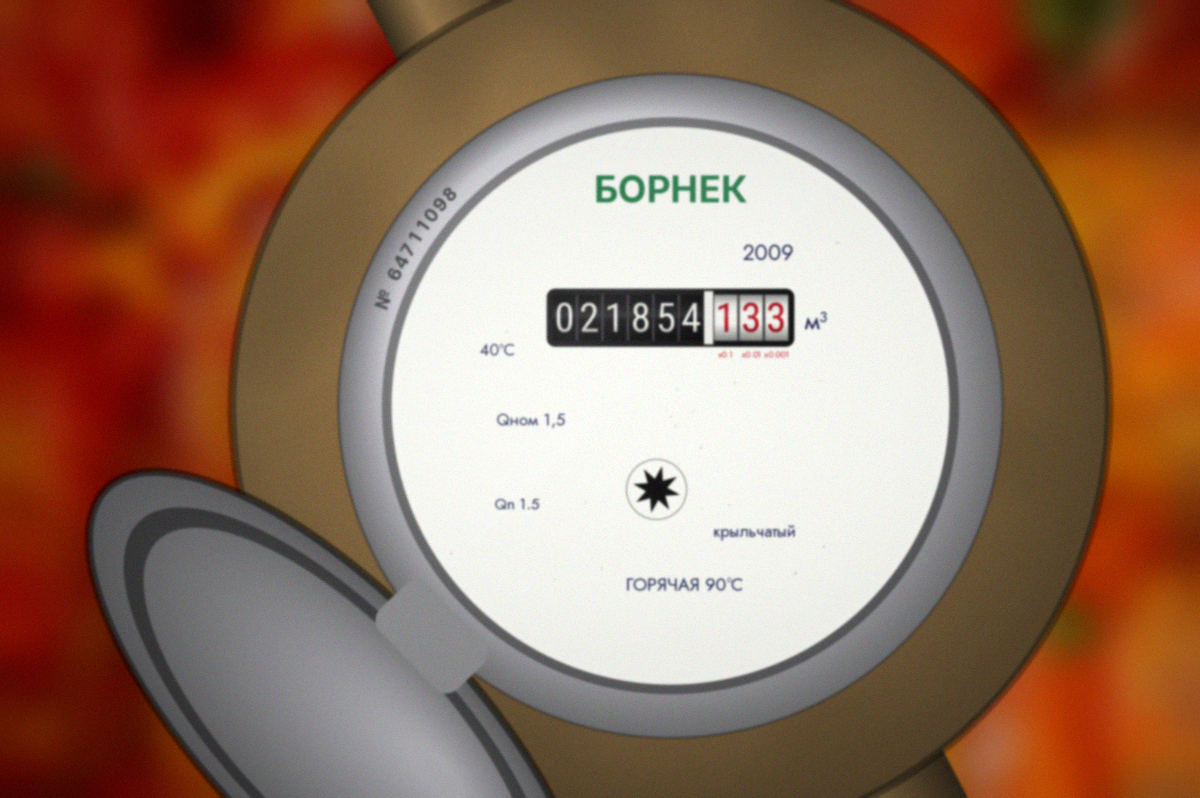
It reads 21854.133 m³
